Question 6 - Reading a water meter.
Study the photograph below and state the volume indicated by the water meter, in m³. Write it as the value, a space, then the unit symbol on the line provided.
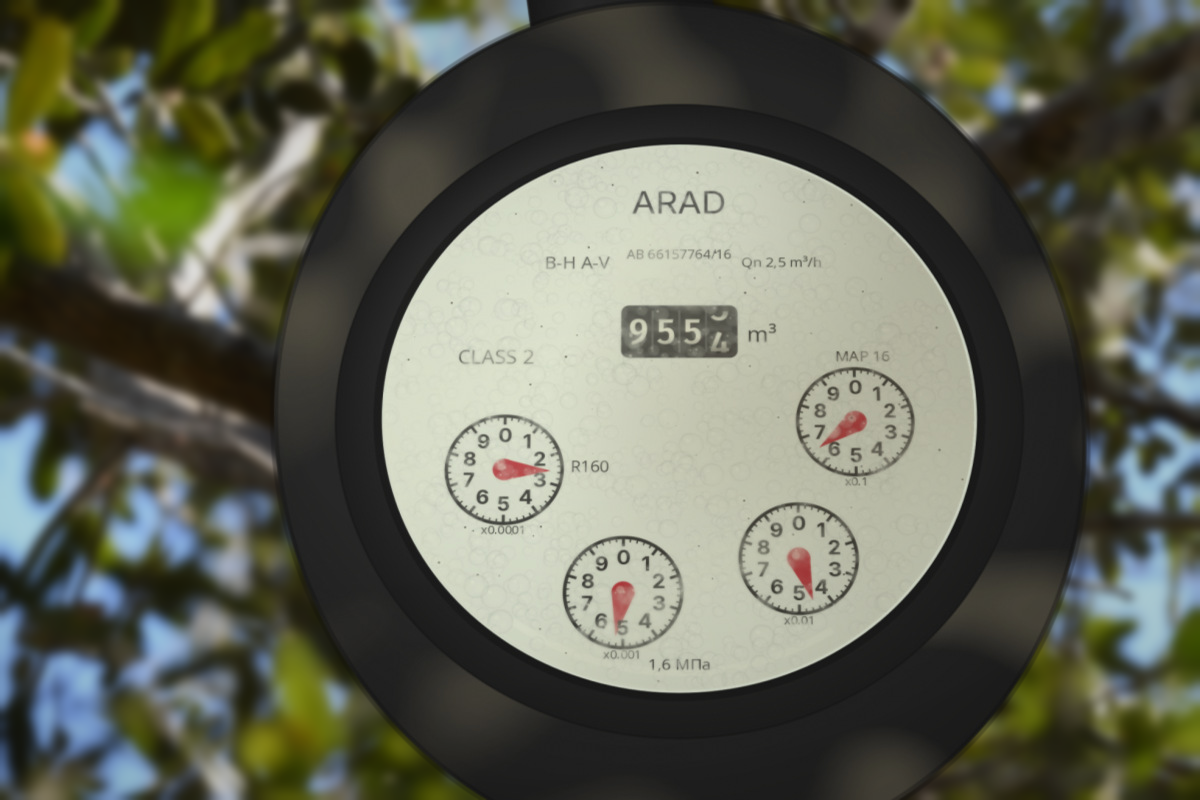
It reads 9553.6452 m³
